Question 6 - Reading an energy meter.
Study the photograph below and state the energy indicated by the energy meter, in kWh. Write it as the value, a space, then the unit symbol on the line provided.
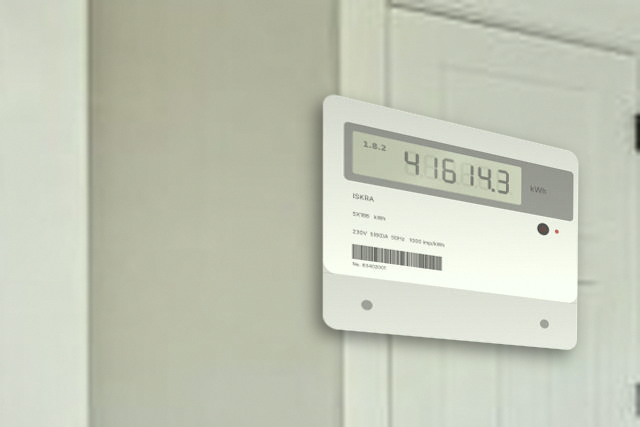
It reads 41614.3 kWh
